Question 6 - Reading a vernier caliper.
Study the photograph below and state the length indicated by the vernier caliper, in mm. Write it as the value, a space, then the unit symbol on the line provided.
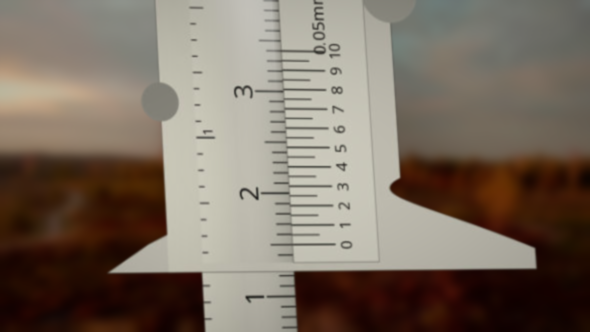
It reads 15.0 mm
